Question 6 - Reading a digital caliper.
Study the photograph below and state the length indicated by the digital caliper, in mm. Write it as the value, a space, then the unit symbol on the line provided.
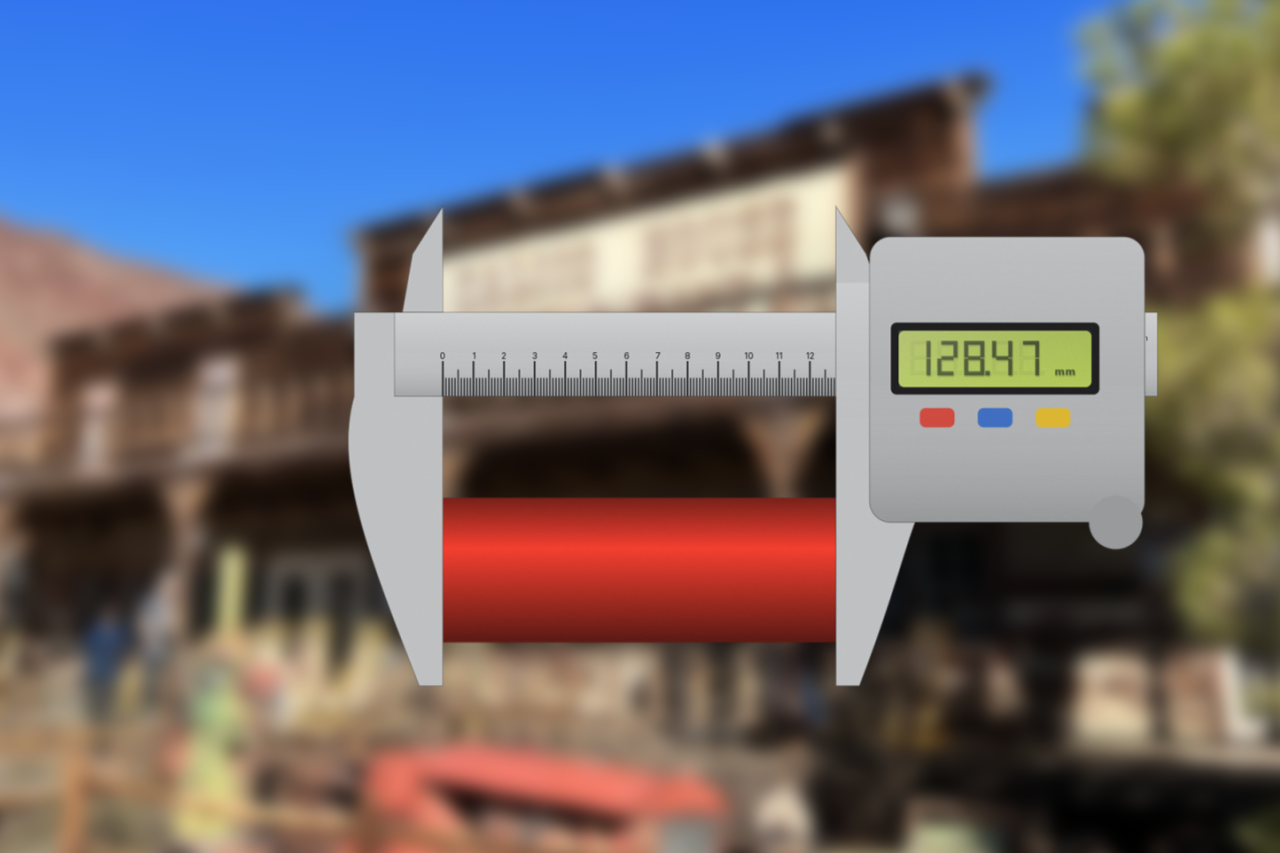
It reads 128.47 mm
